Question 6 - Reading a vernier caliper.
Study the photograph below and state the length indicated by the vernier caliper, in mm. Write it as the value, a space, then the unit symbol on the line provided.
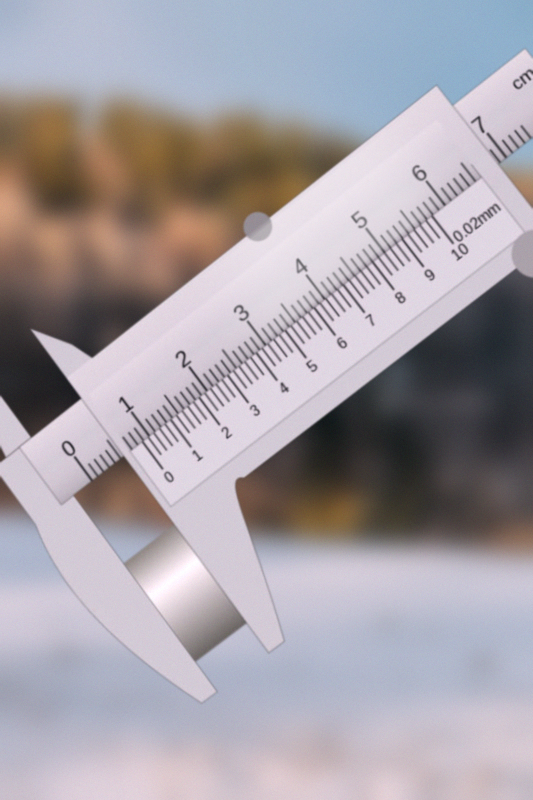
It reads 8.8 mm
